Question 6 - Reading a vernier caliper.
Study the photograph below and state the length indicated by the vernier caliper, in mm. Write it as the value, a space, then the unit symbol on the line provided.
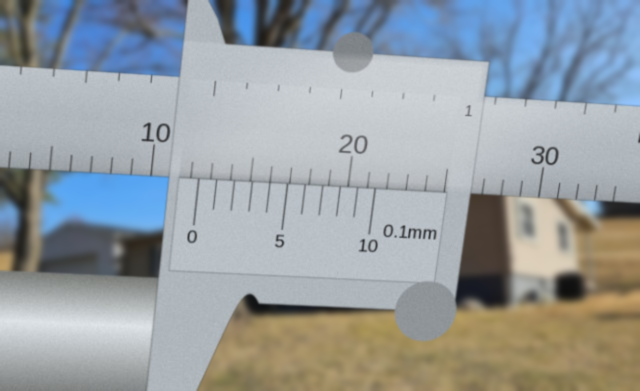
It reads 12.4 mm
